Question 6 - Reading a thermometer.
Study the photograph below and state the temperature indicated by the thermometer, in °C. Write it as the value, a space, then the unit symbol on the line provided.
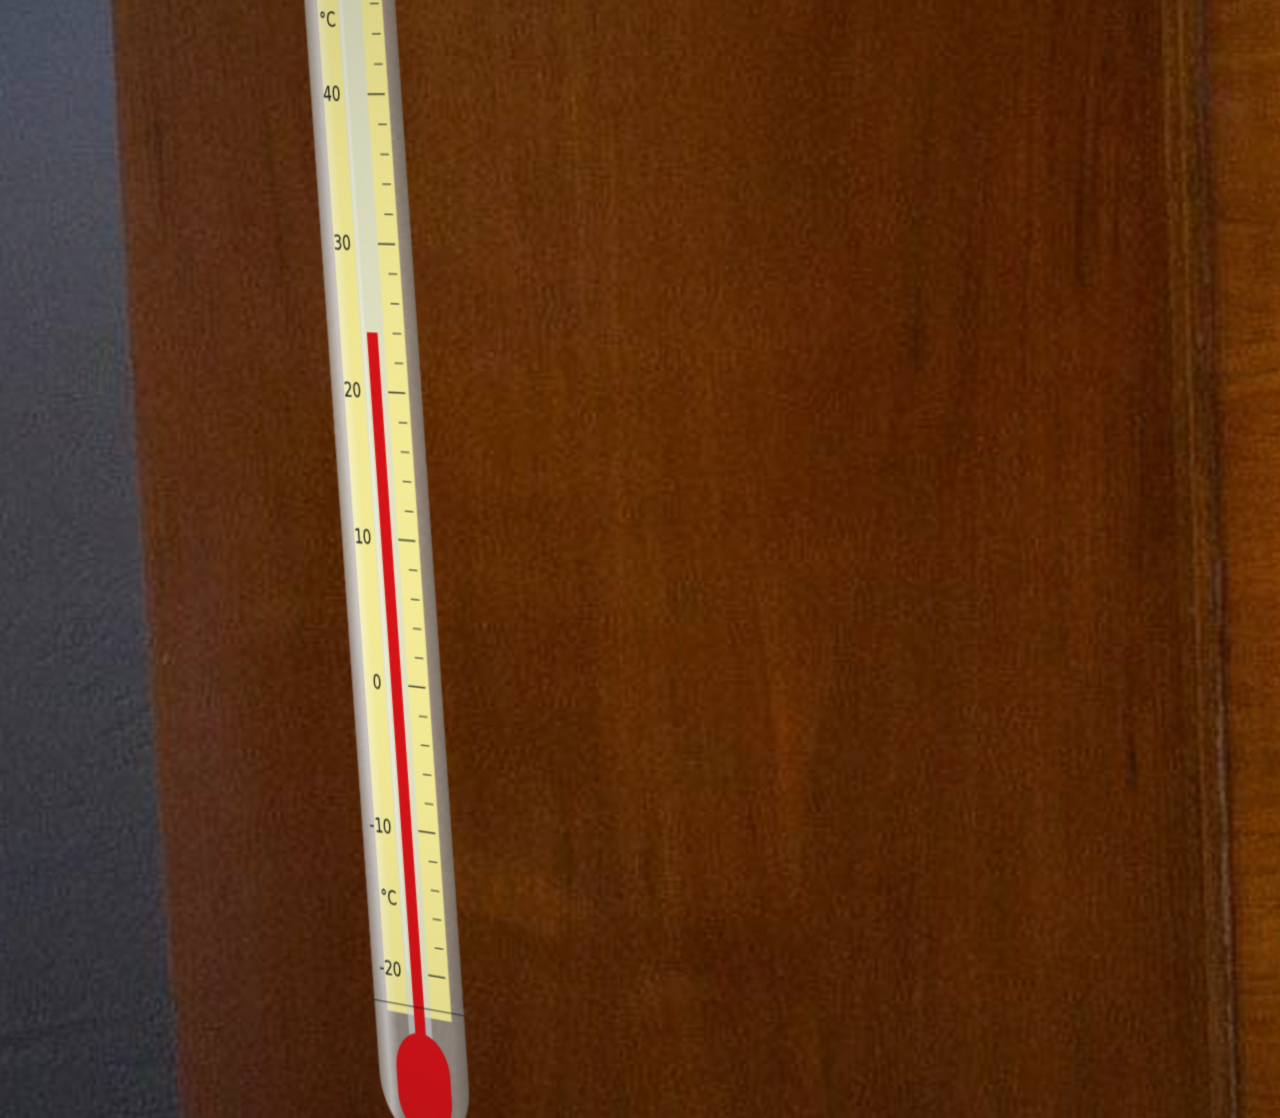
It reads 24 °C
